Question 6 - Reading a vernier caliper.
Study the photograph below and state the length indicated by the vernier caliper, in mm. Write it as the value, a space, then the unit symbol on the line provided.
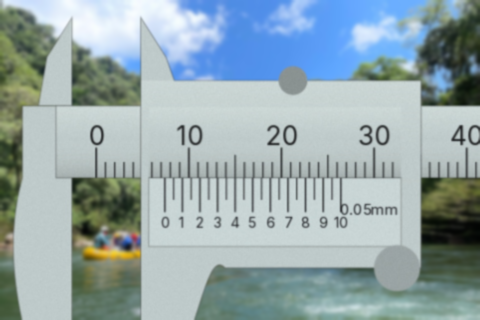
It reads 7.4 mm
